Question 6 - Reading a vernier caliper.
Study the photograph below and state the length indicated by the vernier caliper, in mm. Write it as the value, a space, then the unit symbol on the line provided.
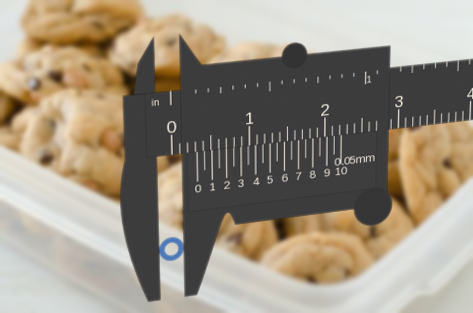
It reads 3.2 mm
